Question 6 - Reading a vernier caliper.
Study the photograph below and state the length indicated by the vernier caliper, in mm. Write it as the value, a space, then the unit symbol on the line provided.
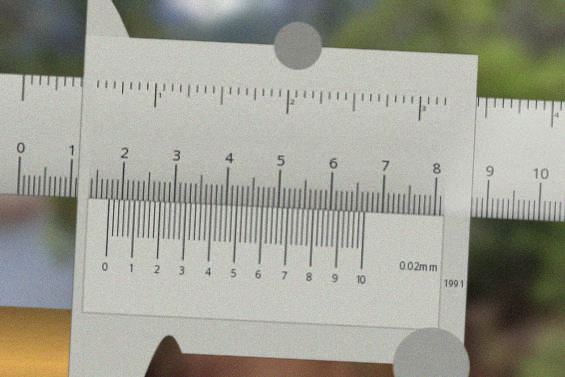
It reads 17.5 mm
